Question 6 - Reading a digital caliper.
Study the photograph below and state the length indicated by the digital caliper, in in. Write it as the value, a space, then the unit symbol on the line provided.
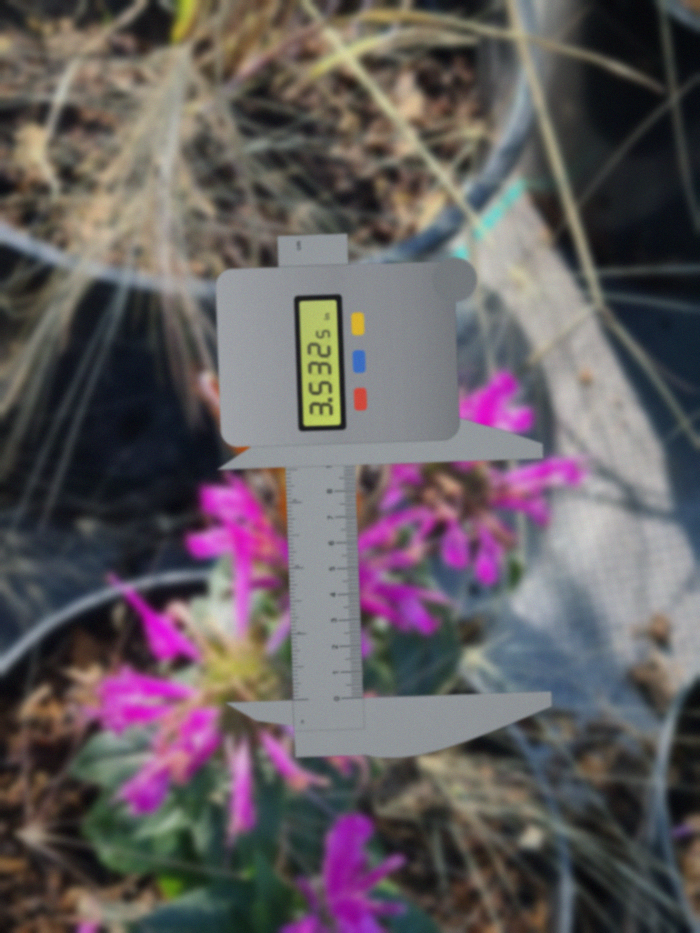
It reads 3.5325 in
